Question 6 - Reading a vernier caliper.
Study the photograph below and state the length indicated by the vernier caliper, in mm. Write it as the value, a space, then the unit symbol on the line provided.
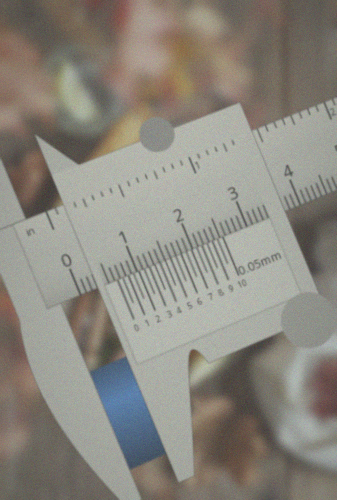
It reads 6.5 mm
